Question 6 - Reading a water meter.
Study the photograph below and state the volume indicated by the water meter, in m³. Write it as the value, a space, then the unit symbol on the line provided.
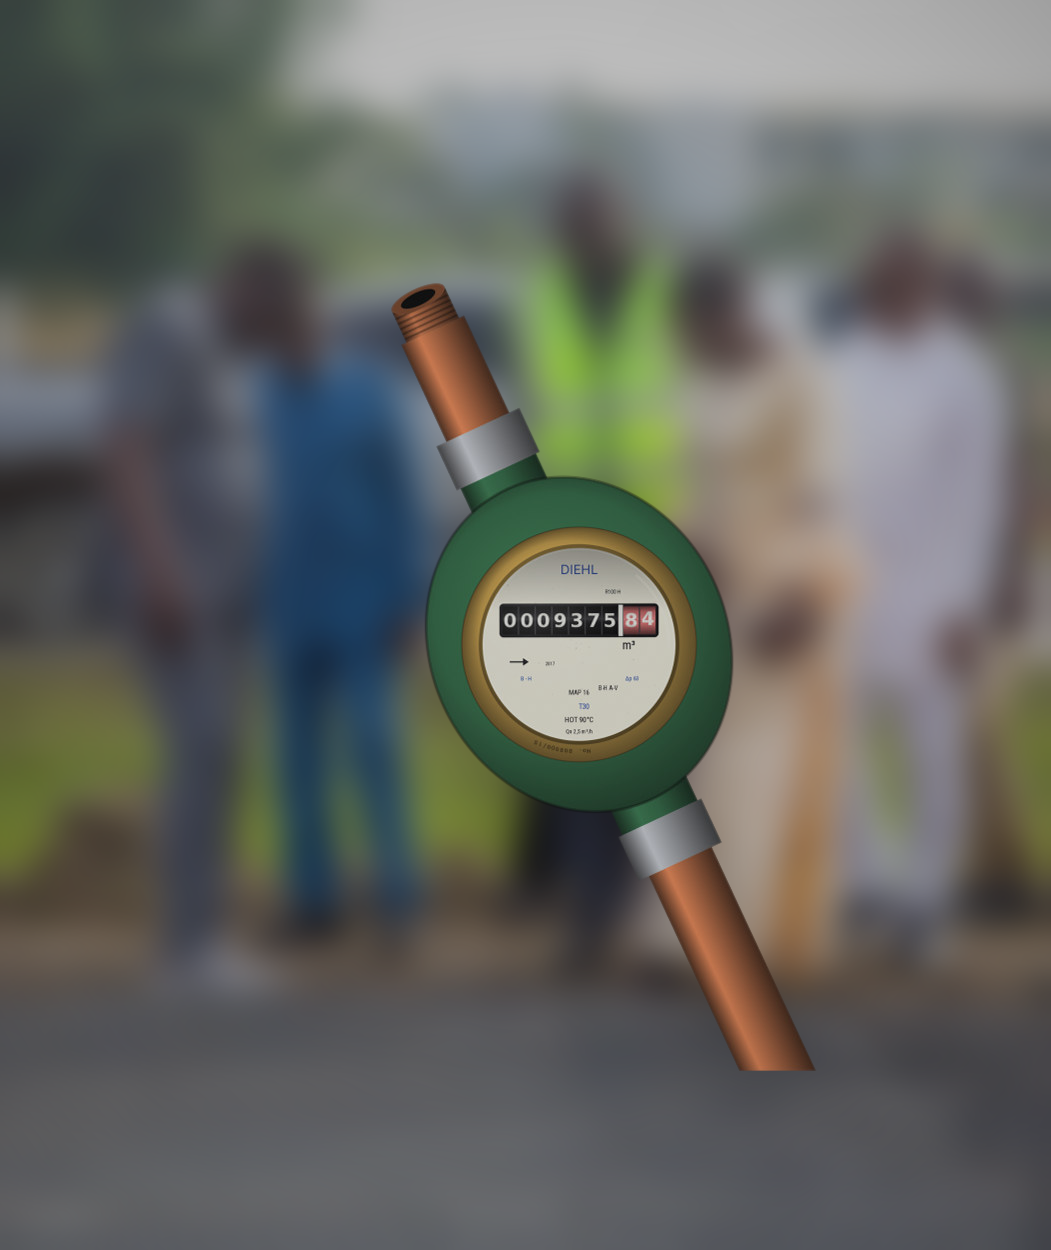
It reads 9375.84 m³
